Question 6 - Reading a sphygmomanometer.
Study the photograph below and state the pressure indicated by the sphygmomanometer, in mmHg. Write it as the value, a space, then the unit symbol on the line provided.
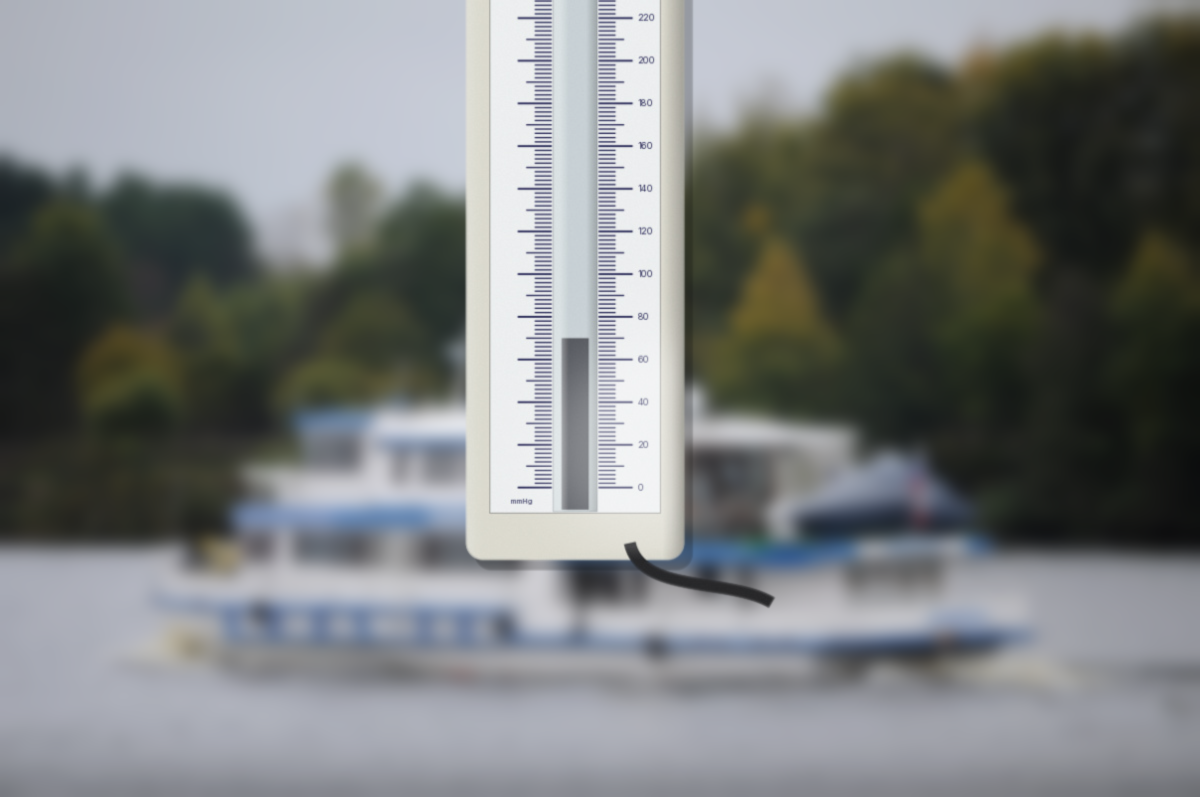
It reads 70 mmHg
